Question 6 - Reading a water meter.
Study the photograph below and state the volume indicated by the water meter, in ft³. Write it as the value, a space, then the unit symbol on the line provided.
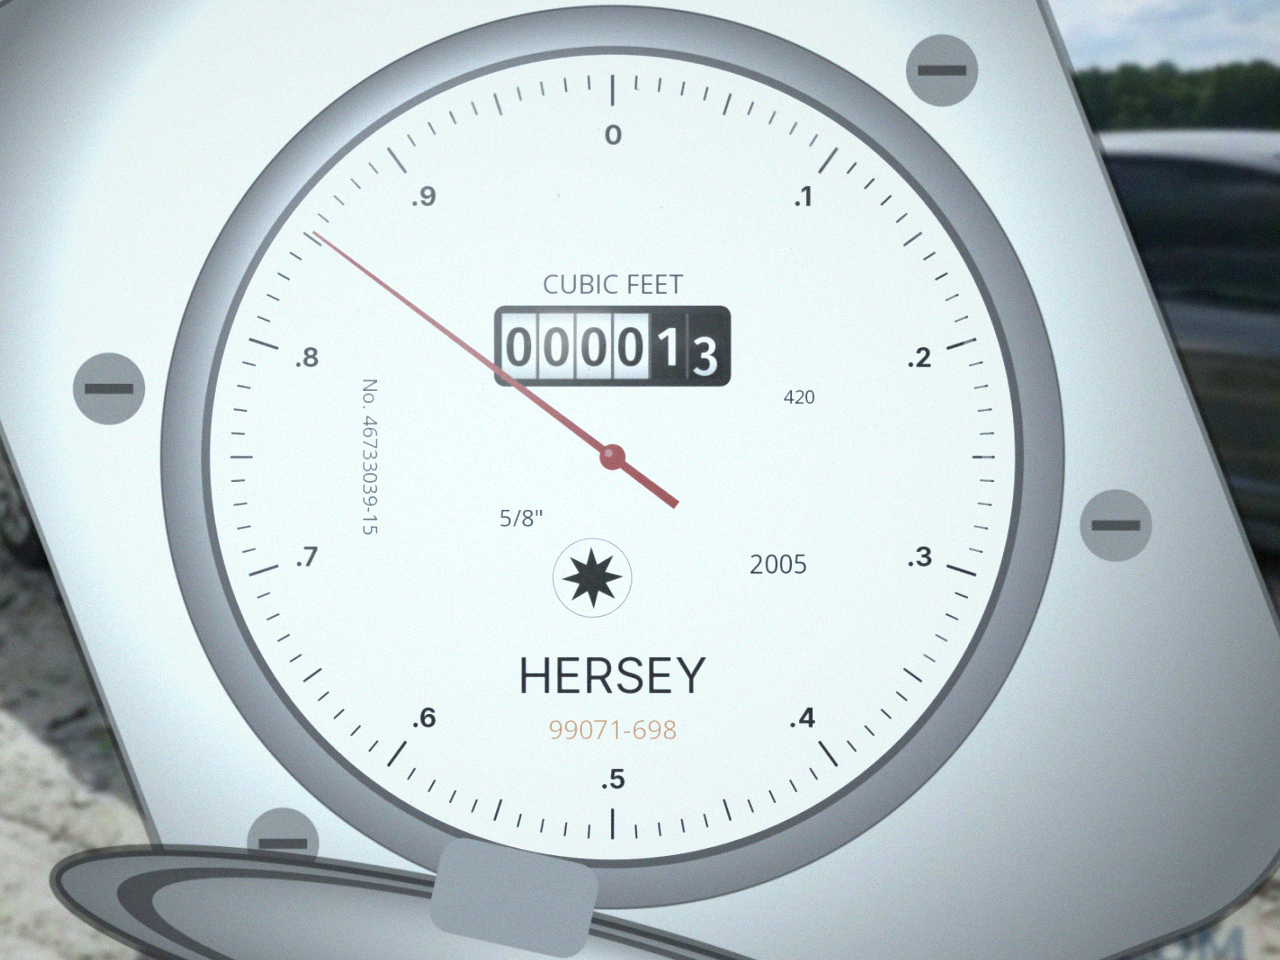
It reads 12.85 ft³
